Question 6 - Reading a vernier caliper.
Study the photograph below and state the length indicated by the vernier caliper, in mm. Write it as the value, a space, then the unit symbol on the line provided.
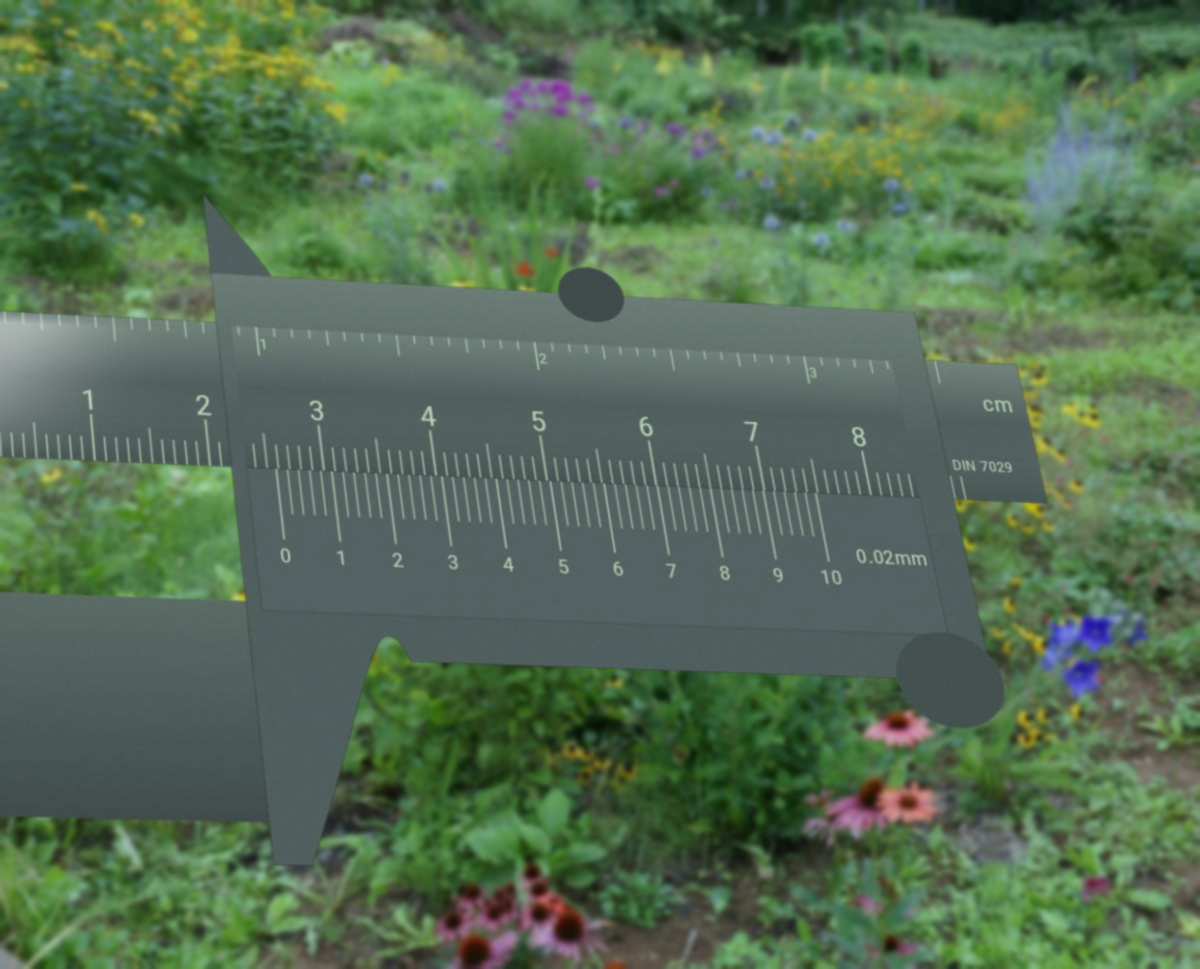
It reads 25.8 mm
